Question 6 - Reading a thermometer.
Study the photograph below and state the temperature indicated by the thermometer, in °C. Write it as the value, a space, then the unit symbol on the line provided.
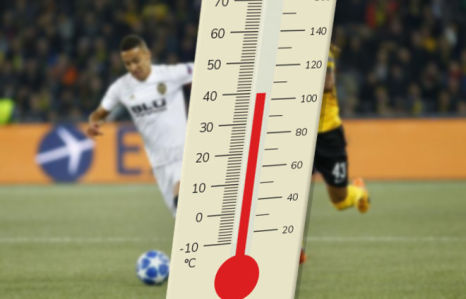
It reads 40 °C
